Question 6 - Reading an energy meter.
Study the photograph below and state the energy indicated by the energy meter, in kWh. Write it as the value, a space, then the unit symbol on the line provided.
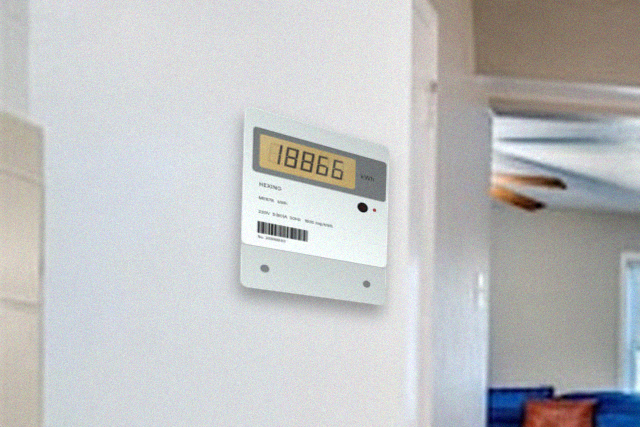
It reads 18866 kWh
